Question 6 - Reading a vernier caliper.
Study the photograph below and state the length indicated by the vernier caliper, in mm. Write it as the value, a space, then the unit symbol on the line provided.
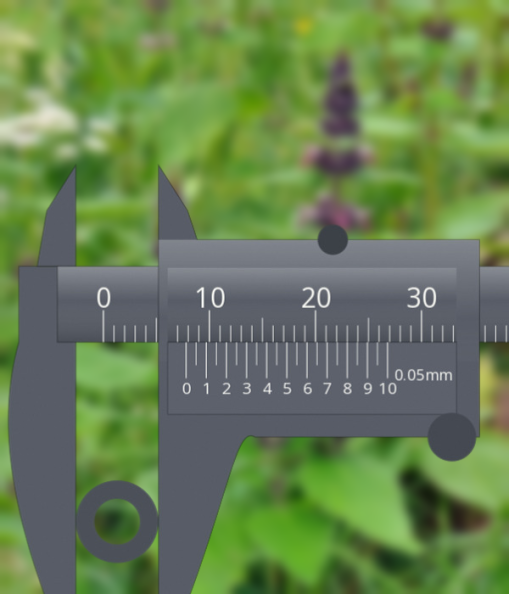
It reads 7.8 mm
